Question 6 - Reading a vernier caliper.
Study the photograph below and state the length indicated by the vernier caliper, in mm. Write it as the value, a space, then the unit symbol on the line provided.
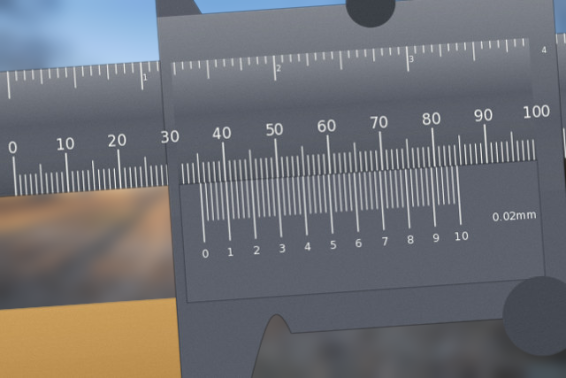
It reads 35.2 mm
